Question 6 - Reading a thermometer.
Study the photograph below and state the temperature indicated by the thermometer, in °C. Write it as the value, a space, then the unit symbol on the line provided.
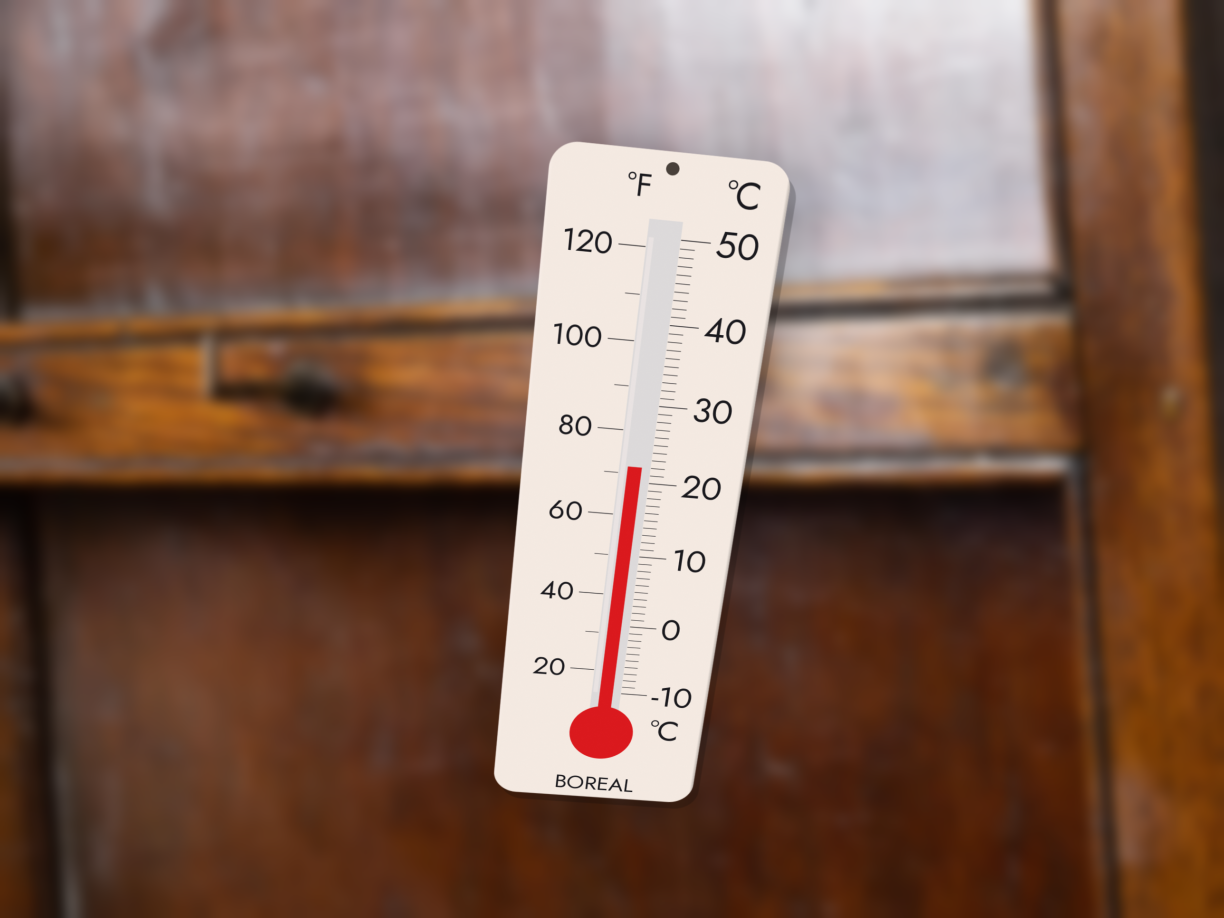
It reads 22 °C
